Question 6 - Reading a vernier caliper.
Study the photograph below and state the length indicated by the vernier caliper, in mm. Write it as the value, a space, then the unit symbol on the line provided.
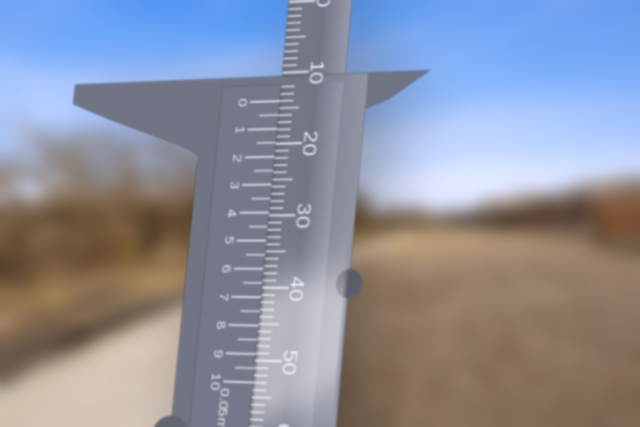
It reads 14.0 mm
